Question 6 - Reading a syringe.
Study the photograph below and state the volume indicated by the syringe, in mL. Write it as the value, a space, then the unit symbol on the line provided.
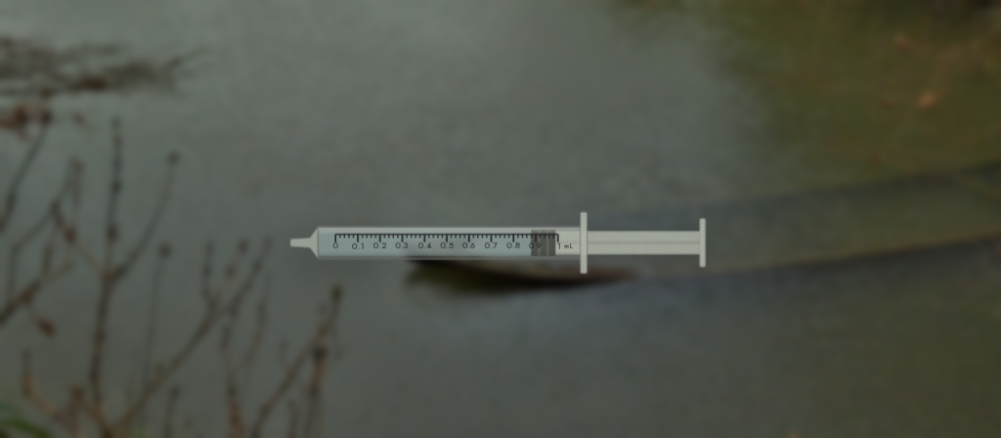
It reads 0.88 mL
